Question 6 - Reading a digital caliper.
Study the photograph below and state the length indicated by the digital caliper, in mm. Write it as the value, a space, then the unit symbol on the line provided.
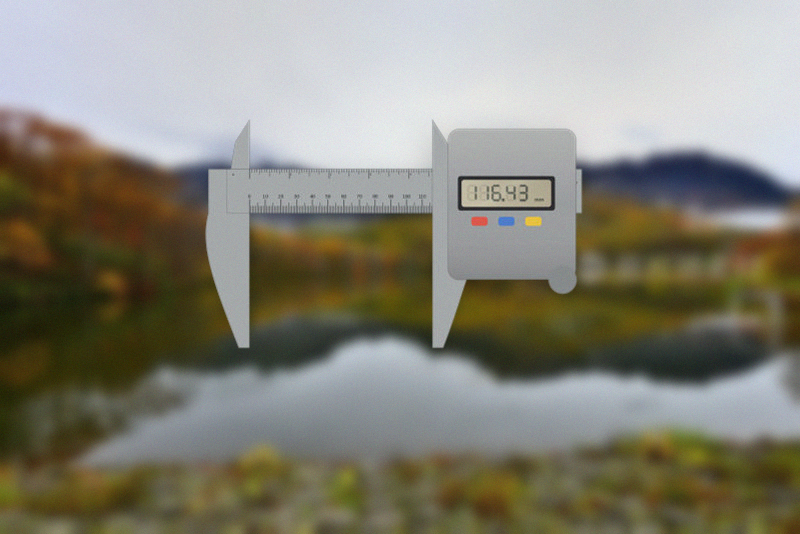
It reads 116.43 mm
